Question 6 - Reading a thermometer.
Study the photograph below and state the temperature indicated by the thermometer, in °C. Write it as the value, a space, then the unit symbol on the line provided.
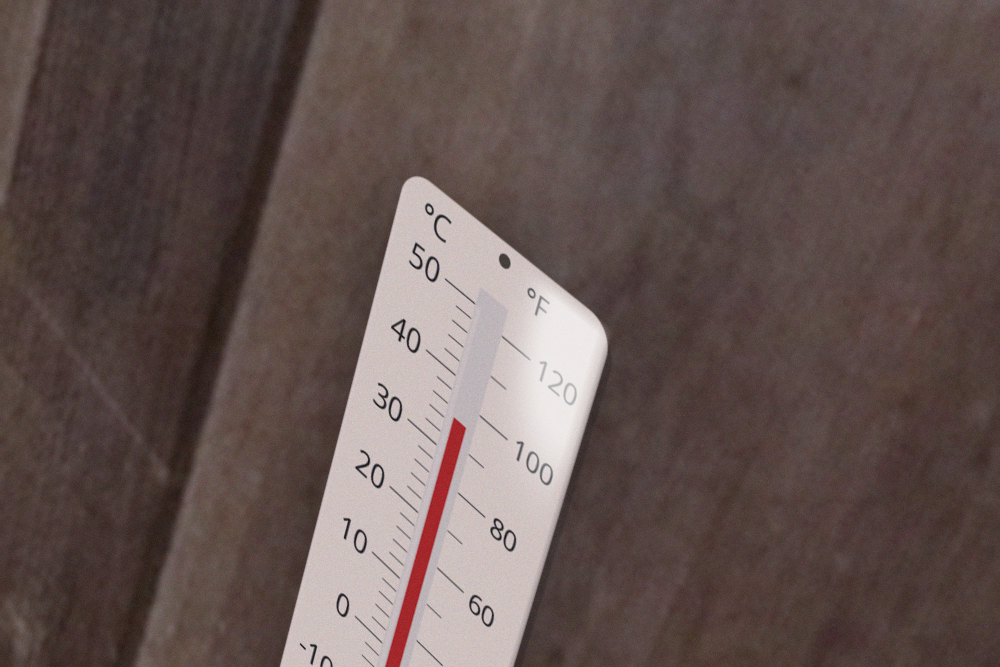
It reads 35 °C
